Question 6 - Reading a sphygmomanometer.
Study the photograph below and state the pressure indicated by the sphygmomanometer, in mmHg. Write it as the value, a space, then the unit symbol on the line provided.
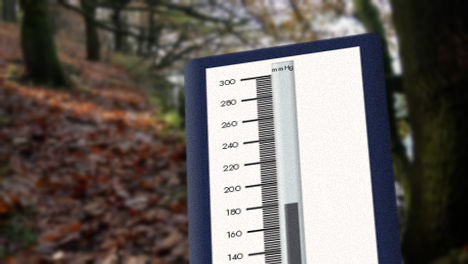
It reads 180 mmHg
